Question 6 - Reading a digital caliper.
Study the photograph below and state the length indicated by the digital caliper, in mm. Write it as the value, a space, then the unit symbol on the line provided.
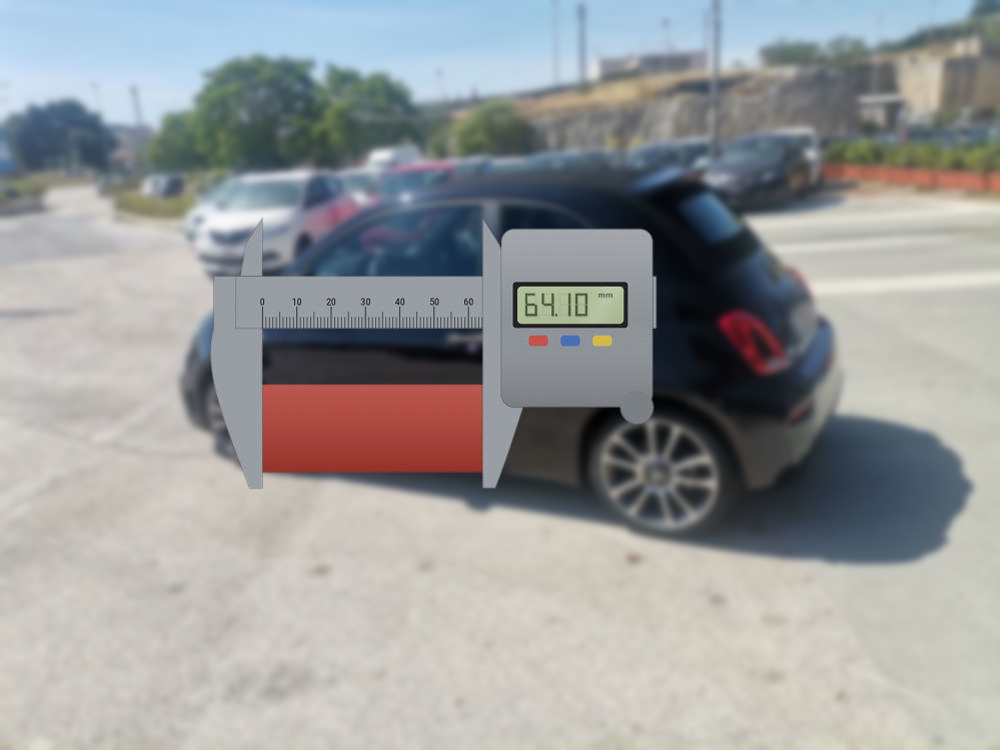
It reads 64.10 mm
